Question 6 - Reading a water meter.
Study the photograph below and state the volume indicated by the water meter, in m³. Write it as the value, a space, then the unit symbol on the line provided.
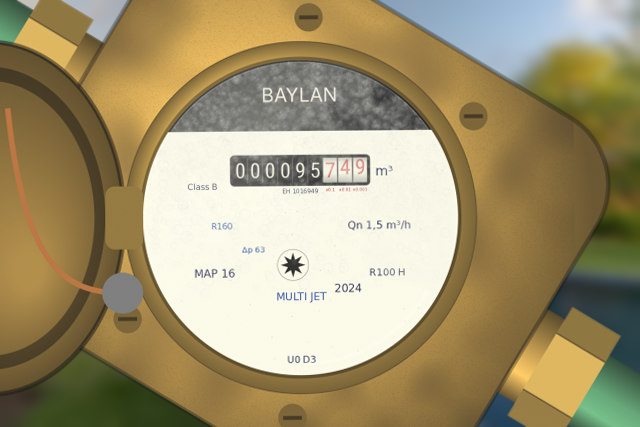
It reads 95.749 m³
